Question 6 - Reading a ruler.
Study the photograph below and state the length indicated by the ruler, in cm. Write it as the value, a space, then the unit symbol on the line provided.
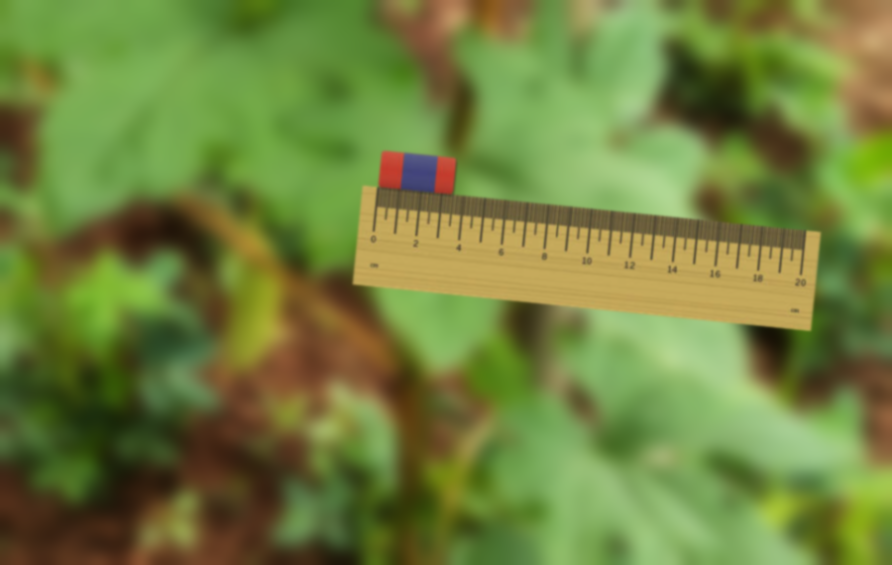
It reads 3.5 cm
